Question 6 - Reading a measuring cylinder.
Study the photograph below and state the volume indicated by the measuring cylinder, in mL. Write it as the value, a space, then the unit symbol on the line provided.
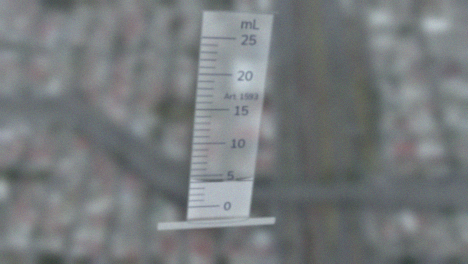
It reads 4 mL
